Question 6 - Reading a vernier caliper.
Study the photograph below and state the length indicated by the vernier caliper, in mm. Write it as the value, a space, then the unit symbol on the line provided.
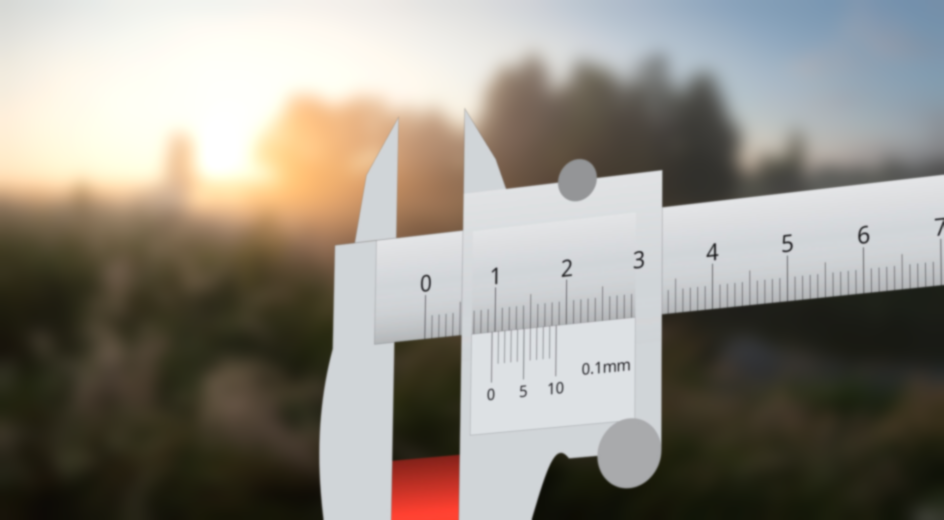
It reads 9.6 mm
